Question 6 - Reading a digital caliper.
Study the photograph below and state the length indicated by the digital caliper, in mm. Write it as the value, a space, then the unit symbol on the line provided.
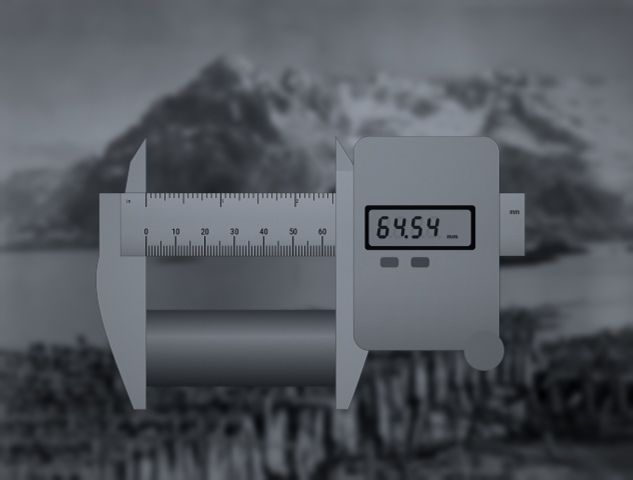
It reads 64.54 mm
